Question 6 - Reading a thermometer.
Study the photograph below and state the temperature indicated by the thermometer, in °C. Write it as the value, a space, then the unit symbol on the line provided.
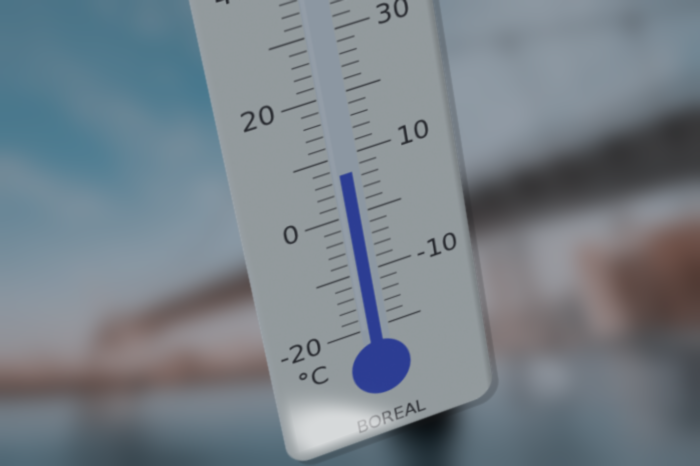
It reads 7 °C
